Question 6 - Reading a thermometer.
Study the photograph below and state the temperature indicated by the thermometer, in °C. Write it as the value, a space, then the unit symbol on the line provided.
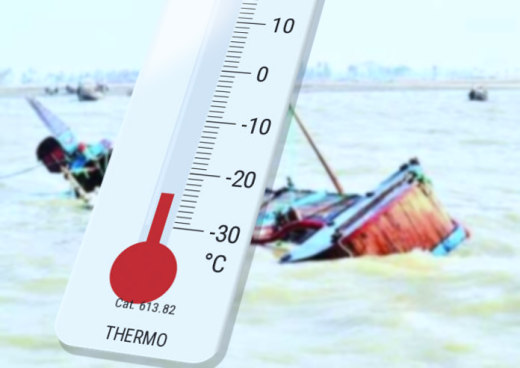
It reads -24 °C
